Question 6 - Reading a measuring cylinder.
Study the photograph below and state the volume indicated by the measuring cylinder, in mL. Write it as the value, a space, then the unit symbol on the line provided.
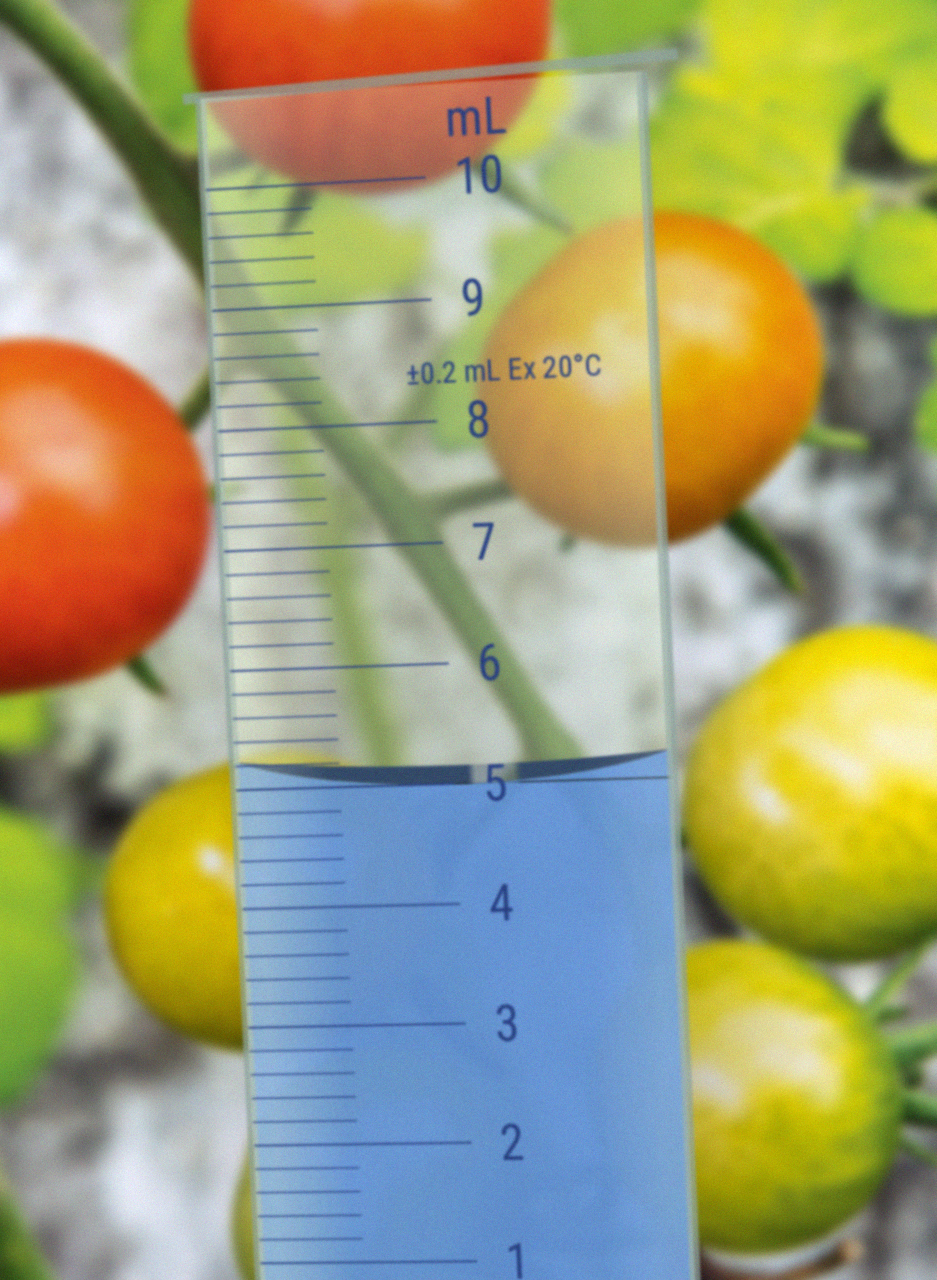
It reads 5 mL
